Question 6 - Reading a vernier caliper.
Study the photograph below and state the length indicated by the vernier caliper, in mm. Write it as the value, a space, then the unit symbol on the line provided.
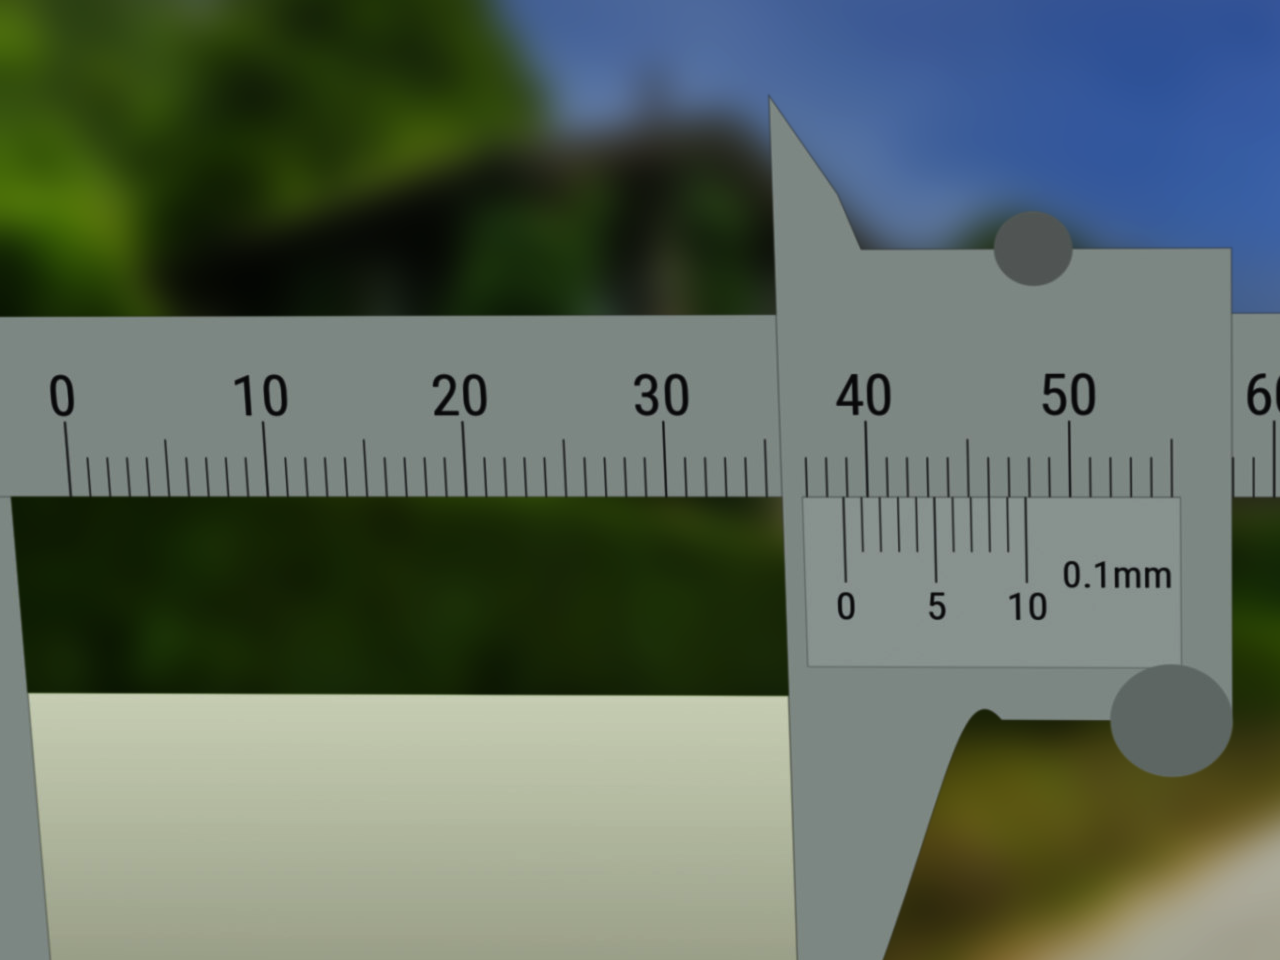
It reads 38.8 mm
